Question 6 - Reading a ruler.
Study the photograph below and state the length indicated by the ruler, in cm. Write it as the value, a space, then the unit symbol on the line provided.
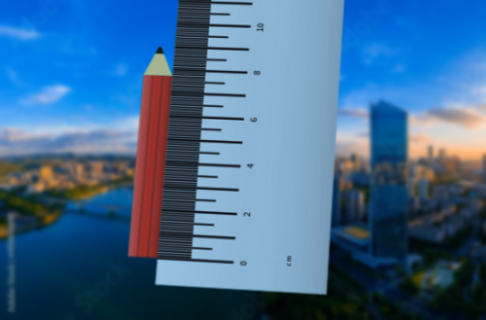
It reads 9 cm
